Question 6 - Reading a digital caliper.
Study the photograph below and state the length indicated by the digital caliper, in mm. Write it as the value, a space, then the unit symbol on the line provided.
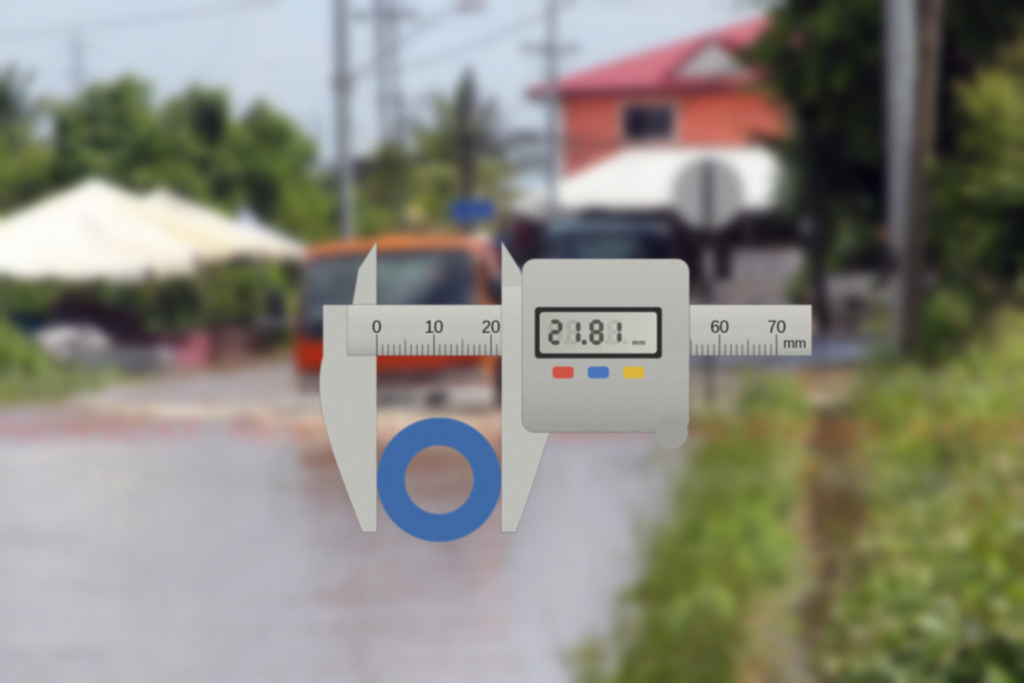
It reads 21.81 mm
